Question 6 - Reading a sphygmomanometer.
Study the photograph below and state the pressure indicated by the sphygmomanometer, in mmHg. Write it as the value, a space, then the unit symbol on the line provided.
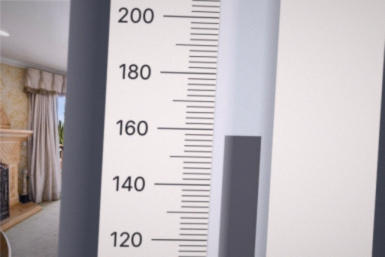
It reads 158 mmHg
